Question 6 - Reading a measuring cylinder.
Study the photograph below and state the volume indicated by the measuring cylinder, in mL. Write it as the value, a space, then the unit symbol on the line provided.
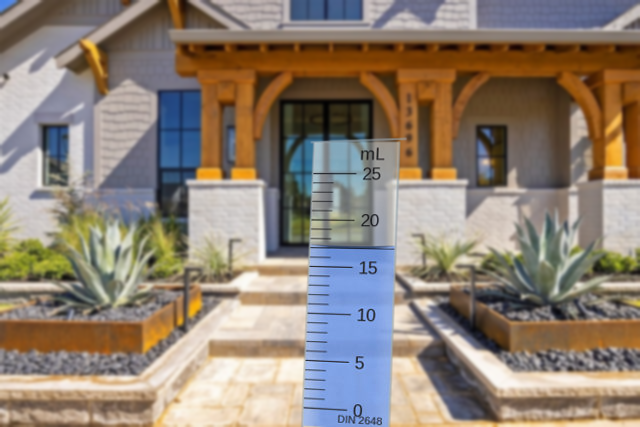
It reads 17 mL
